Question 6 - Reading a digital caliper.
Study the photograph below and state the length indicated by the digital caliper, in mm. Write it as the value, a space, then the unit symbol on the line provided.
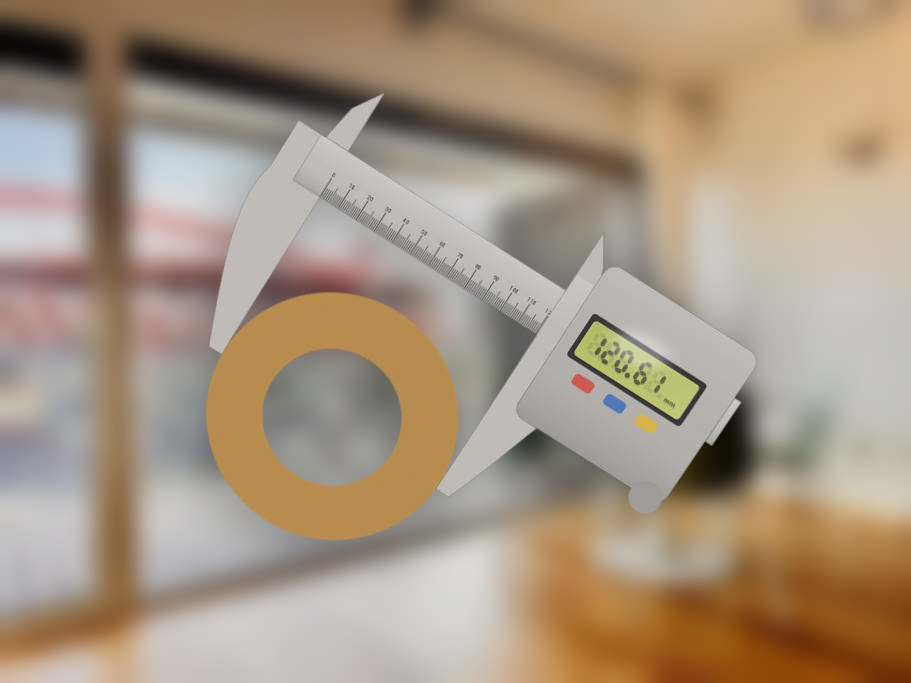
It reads 120.61 mm
